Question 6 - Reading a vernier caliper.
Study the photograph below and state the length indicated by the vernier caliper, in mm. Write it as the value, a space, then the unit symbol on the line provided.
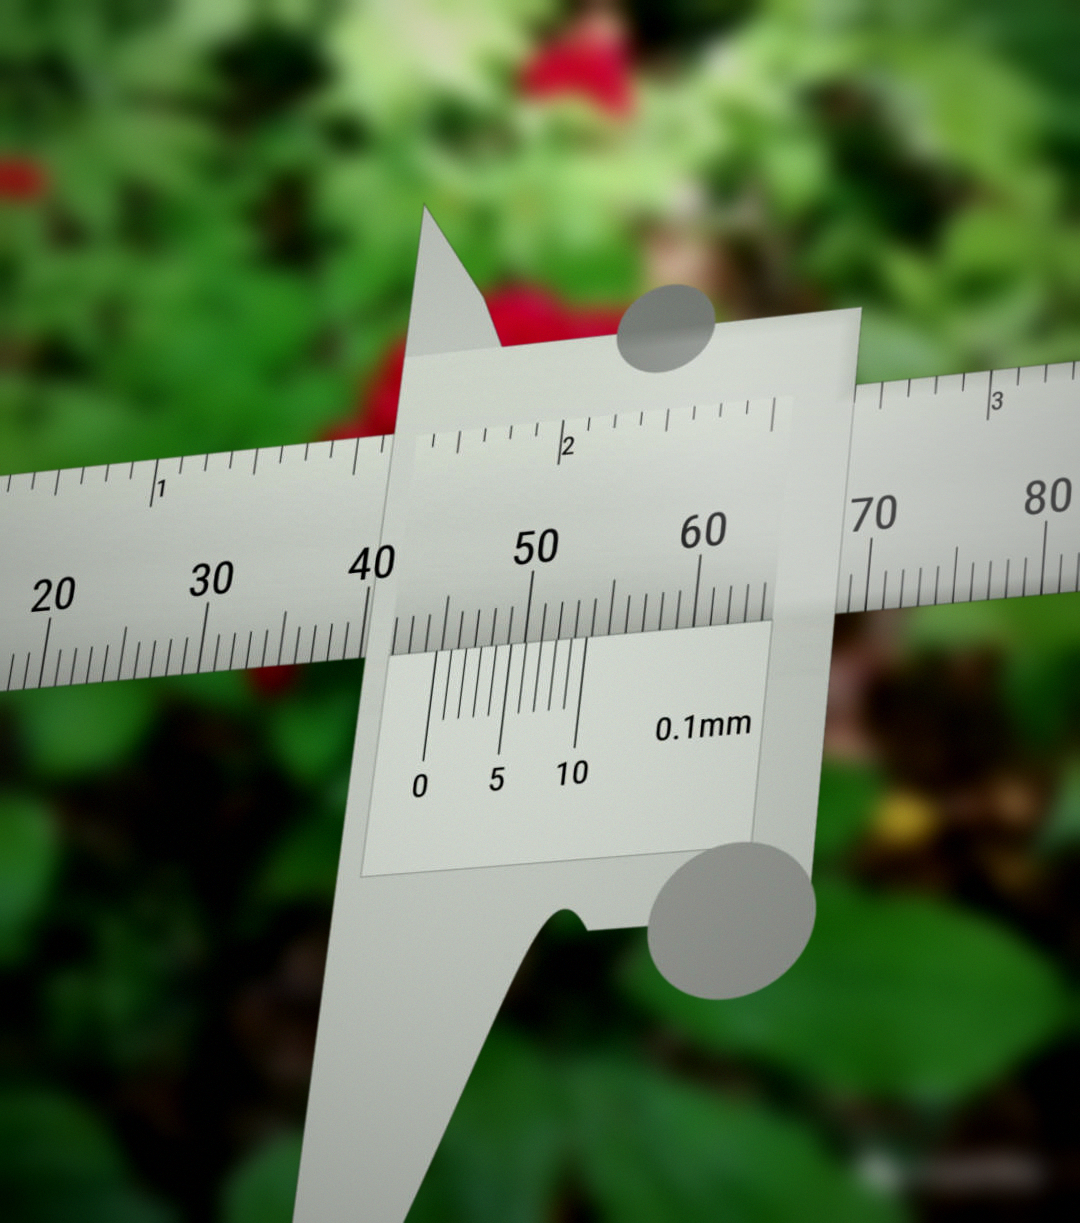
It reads 44.7 mm
